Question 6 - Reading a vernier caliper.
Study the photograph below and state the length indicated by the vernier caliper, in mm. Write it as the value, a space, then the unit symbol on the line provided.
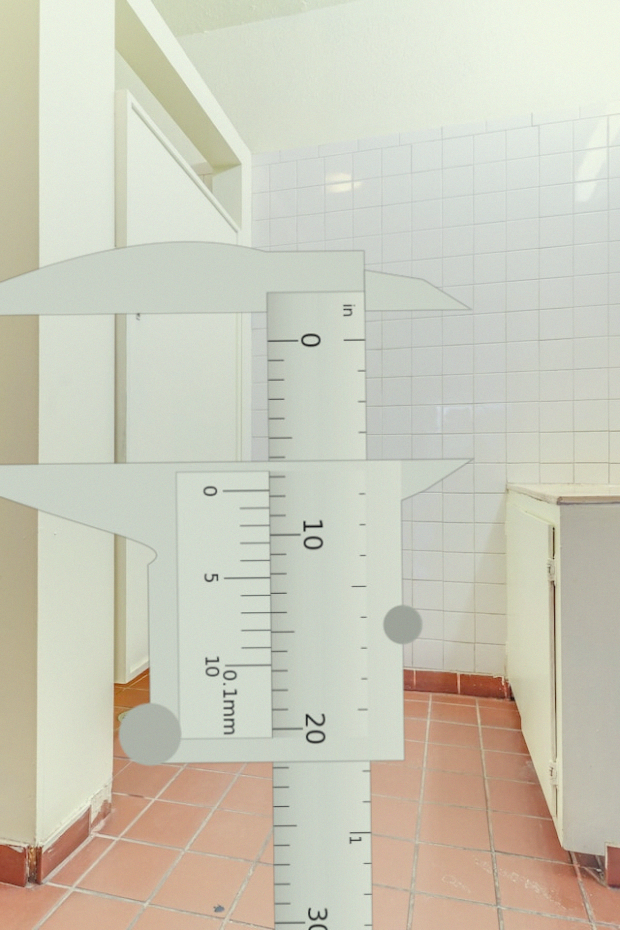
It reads 7.7 mm
